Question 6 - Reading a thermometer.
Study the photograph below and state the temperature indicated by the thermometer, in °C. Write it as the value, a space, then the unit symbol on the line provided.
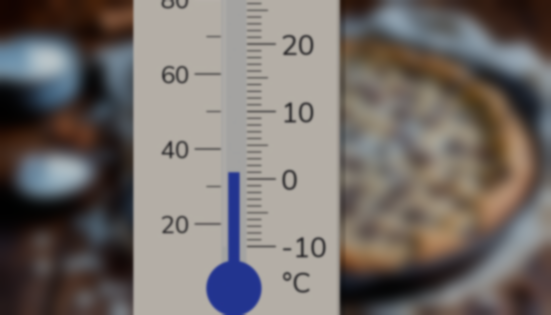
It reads 1 °C
